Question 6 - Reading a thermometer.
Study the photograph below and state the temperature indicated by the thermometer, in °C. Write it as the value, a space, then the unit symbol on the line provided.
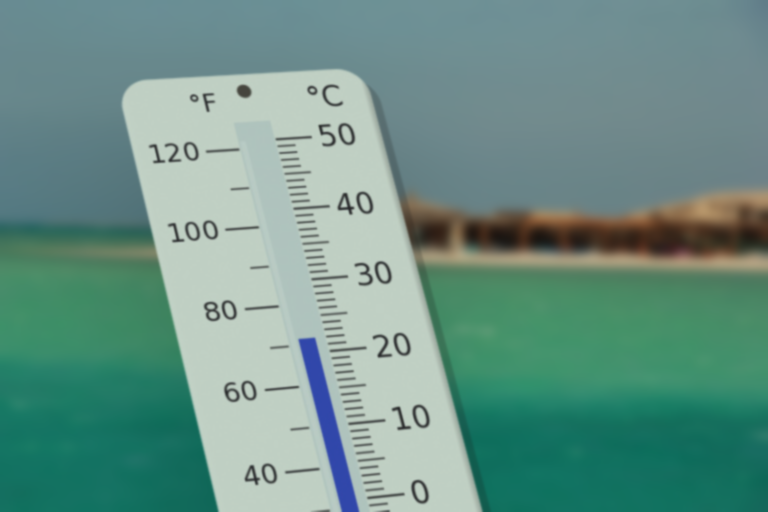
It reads 22 °C
